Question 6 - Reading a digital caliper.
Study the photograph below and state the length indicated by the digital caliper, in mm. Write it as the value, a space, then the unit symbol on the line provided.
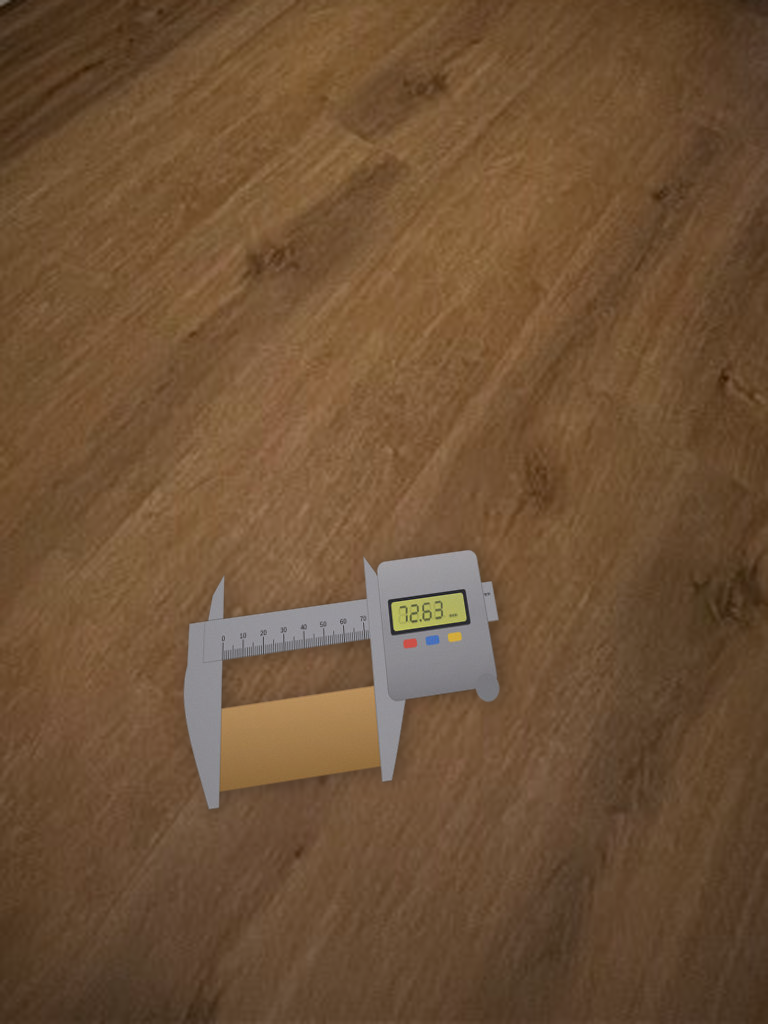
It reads 72.63 mm
